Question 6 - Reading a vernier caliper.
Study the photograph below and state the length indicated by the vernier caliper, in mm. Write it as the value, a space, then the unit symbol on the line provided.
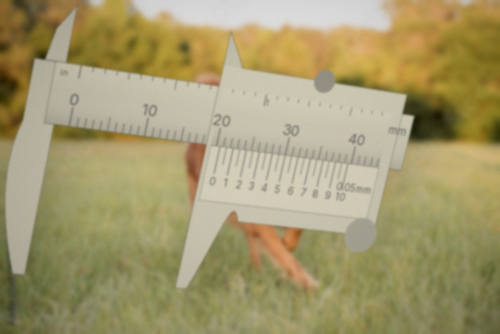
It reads 20.5 mm
